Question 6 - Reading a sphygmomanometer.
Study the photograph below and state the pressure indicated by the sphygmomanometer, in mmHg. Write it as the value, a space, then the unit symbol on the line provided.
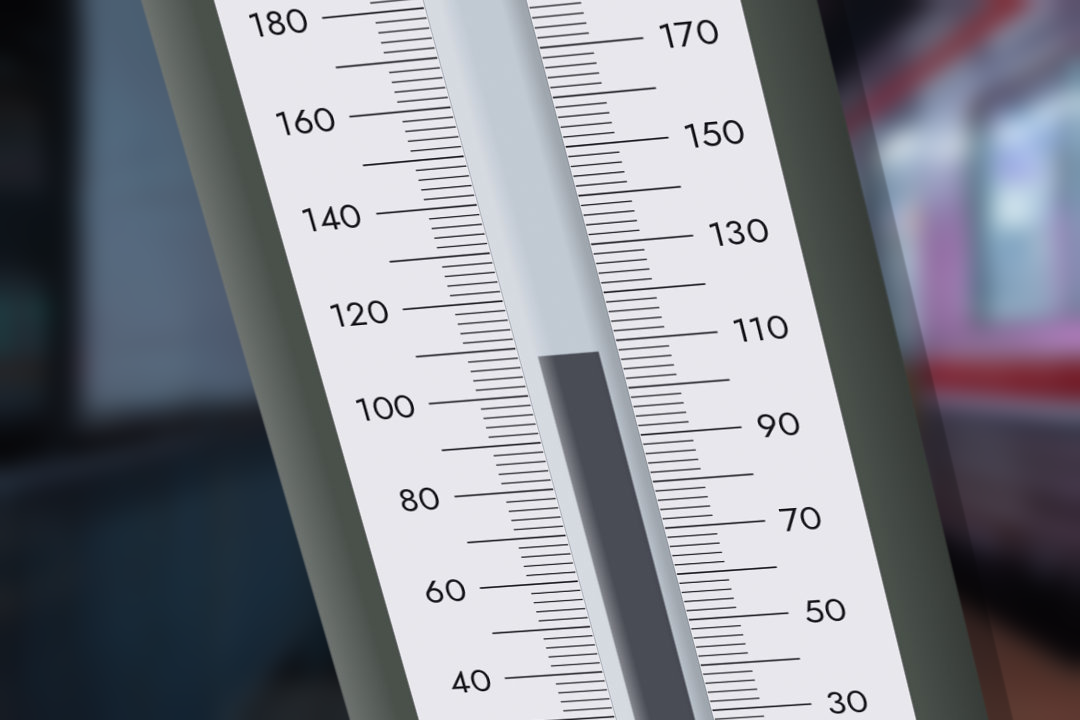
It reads 108 mmHg
